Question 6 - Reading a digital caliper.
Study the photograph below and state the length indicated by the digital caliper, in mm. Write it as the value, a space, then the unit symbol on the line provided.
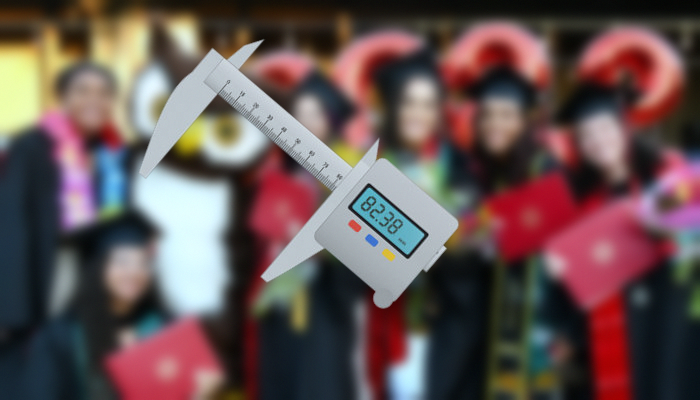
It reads 82.38 mm
